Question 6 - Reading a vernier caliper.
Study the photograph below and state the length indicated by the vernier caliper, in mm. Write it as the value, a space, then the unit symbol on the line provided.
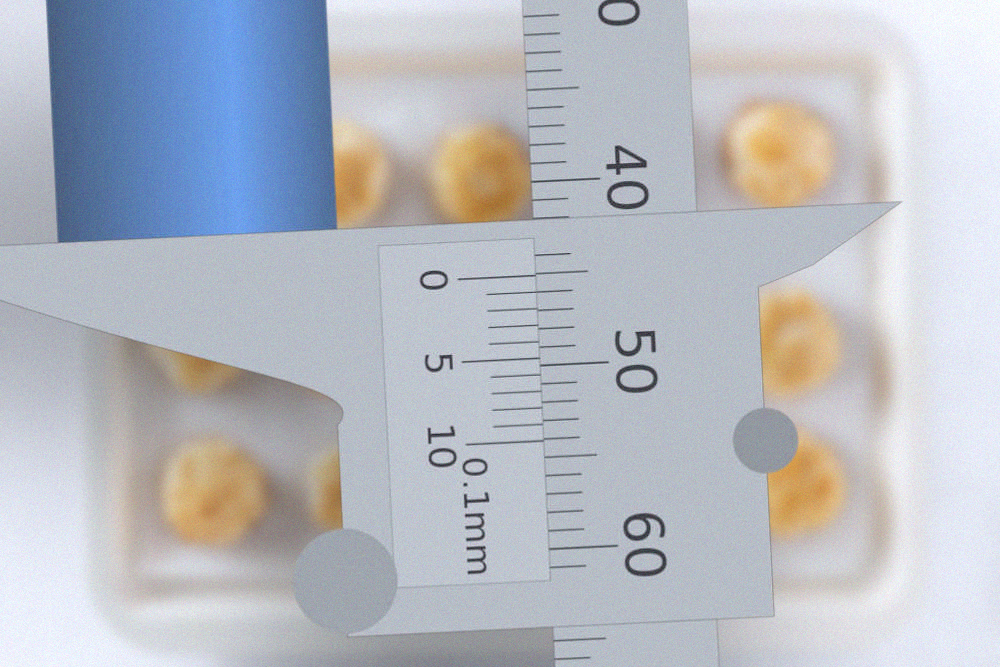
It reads 45.1 mm
